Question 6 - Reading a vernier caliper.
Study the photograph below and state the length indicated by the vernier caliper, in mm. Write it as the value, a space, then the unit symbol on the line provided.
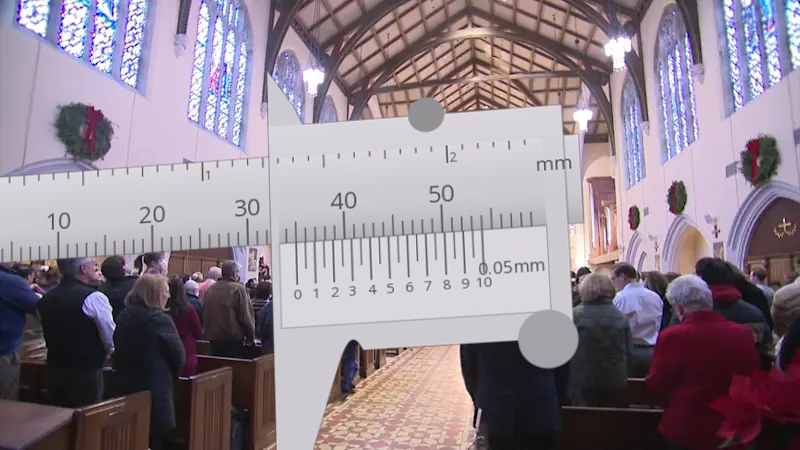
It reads 35.0 mm
